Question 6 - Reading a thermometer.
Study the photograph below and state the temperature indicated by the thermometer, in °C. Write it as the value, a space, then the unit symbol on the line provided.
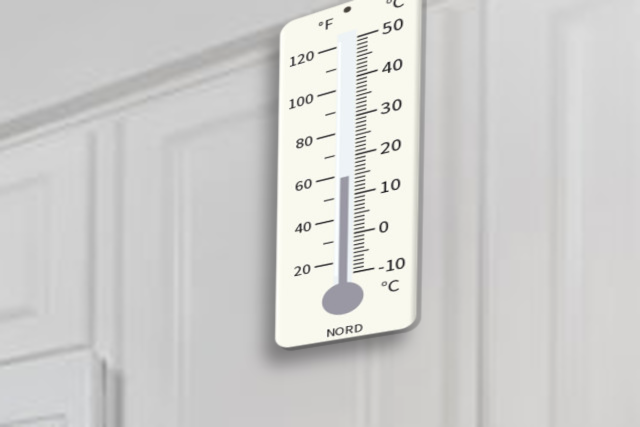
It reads 15 °C
